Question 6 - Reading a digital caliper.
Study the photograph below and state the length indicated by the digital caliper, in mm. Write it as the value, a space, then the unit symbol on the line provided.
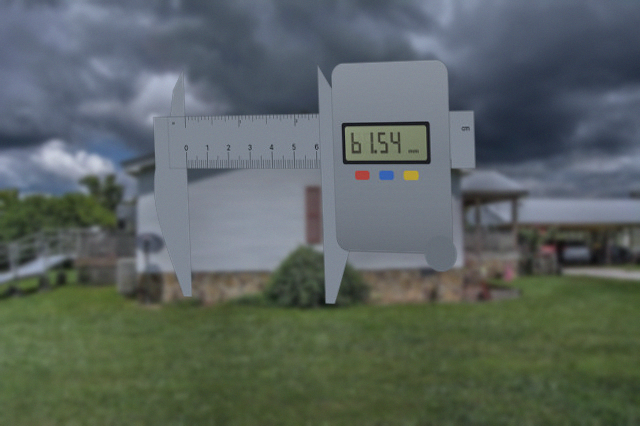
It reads 61.54 mm
